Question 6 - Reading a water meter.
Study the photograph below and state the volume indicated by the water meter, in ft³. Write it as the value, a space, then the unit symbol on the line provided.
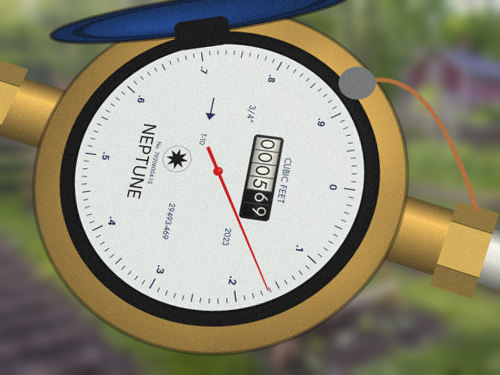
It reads 569.16 ft³
